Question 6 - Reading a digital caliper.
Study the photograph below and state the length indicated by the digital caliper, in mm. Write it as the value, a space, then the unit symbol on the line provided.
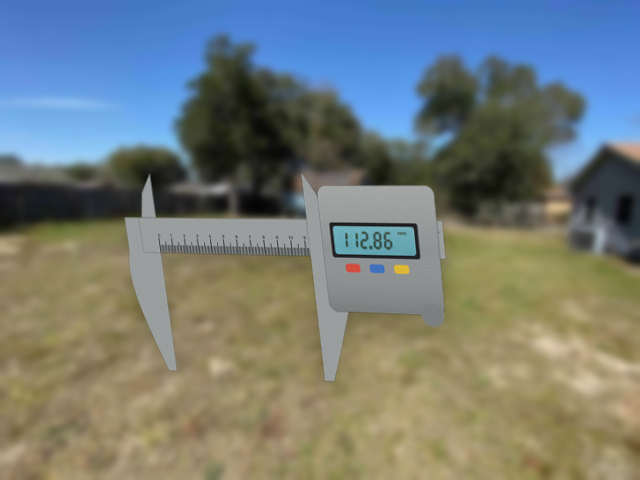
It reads 112.86 mm
